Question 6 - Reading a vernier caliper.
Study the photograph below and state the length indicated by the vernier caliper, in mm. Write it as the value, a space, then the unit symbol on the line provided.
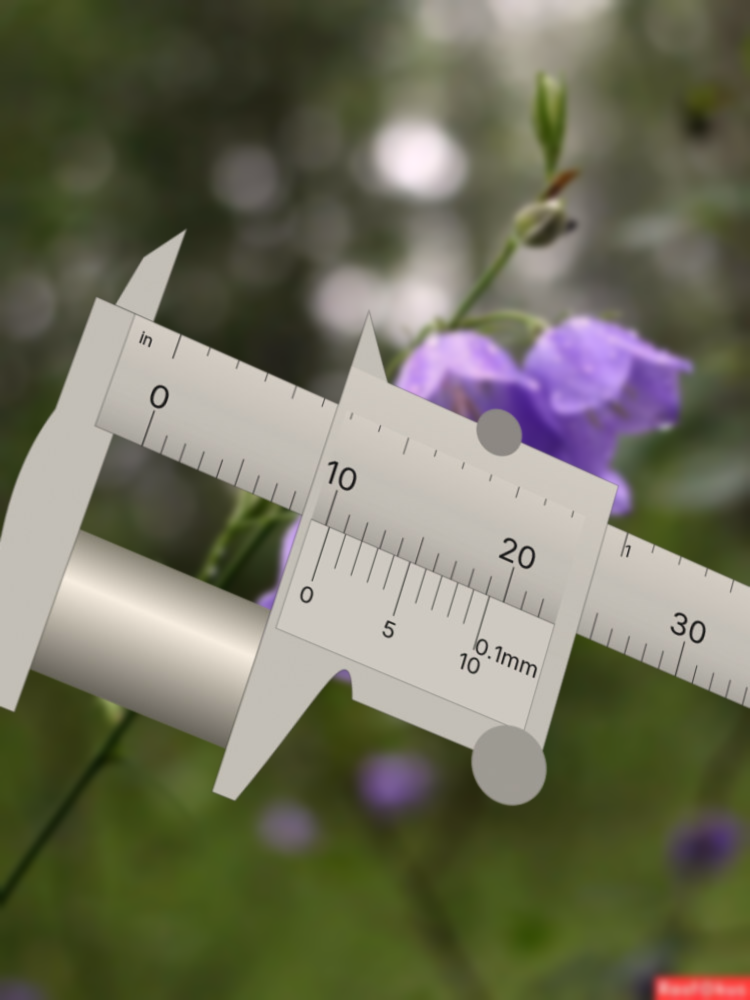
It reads 10.2 mm
